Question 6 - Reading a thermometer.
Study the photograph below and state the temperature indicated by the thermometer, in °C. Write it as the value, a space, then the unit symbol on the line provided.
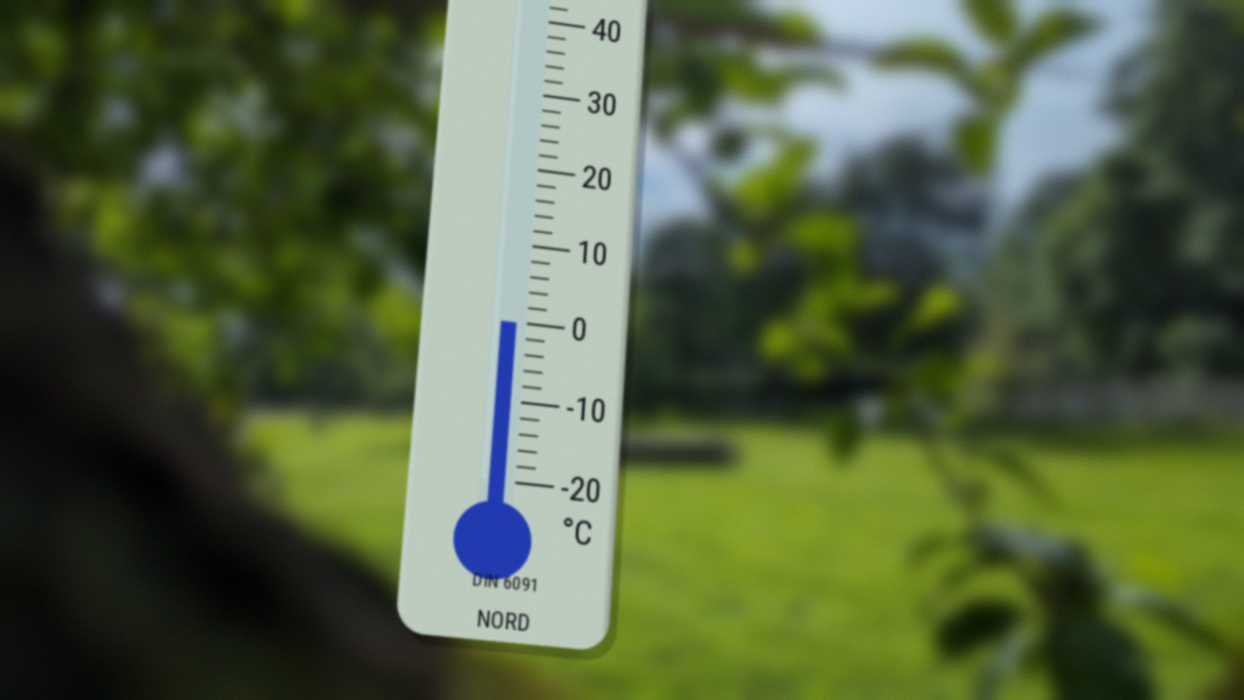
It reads 0 °C
